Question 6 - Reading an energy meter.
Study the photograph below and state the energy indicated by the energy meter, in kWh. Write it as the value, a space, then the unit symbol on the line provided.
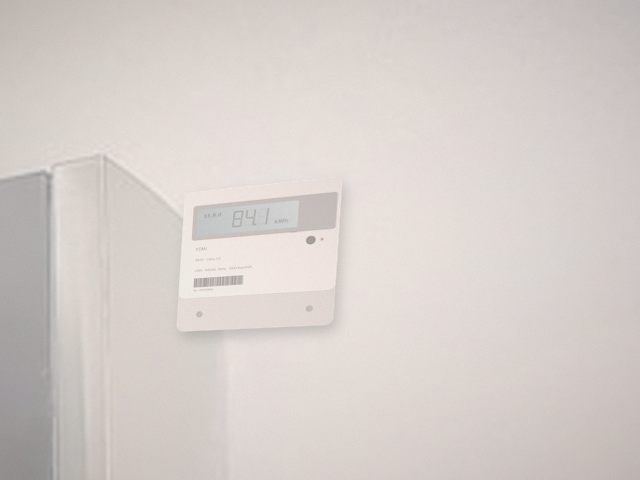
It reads 84.1 kWh
